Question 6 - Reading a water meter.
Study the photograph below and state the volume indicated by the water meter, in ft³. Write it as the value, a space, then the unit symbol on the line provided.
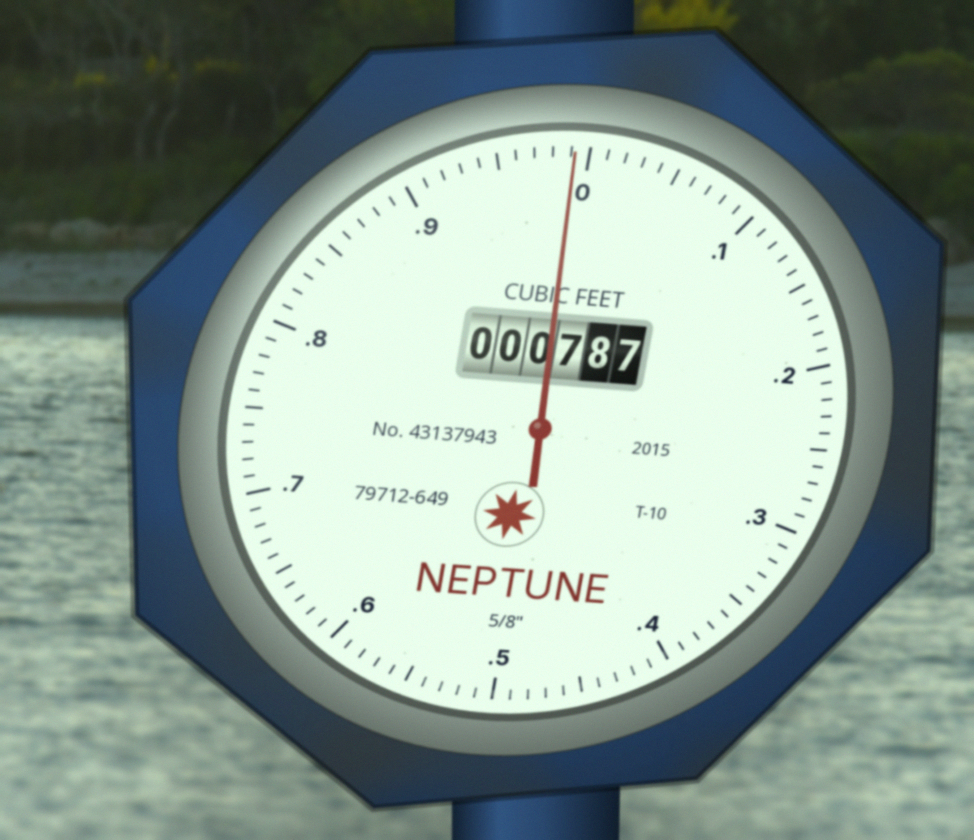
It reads 786.99 ft³
